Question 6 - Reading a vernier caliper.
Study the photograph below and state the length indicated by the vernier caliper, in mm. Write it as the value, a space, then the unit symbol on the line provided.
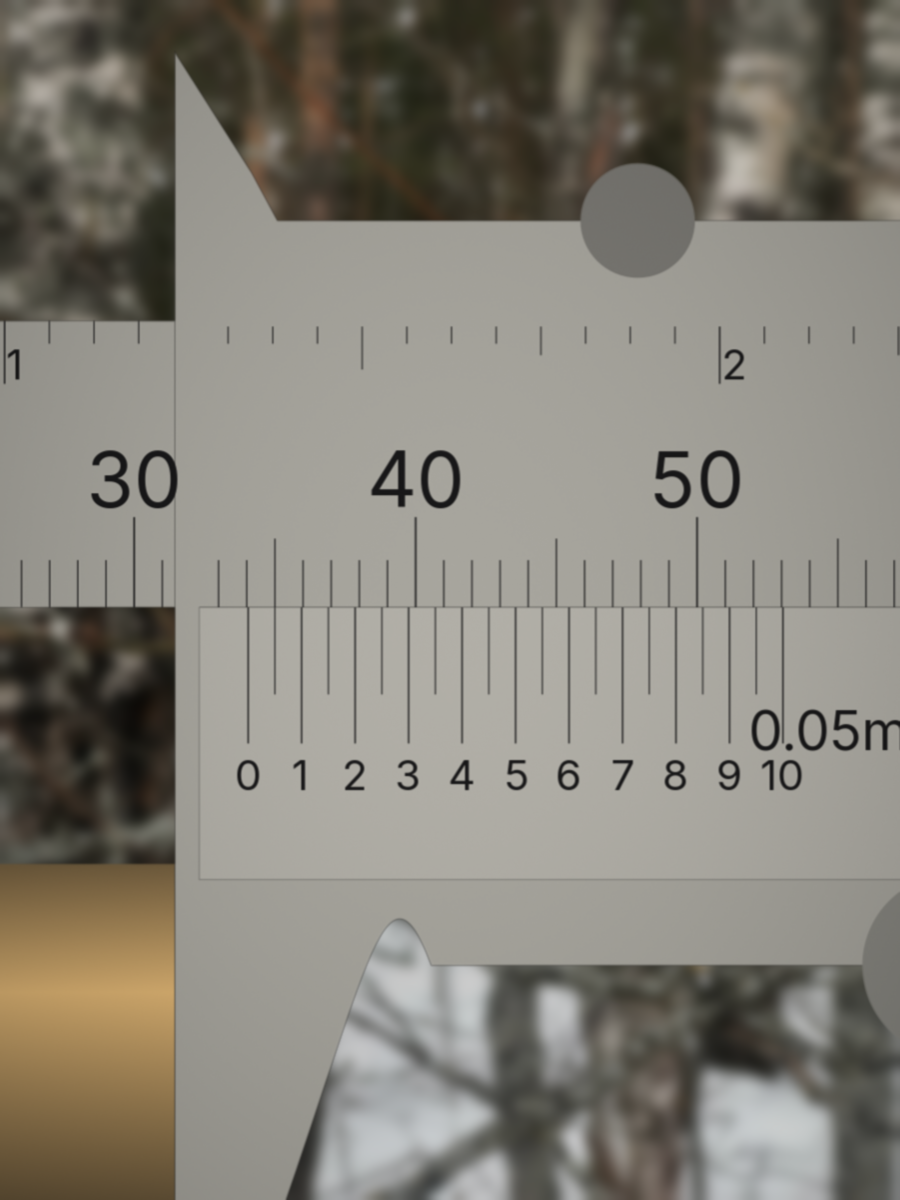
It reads 34.05 mm
